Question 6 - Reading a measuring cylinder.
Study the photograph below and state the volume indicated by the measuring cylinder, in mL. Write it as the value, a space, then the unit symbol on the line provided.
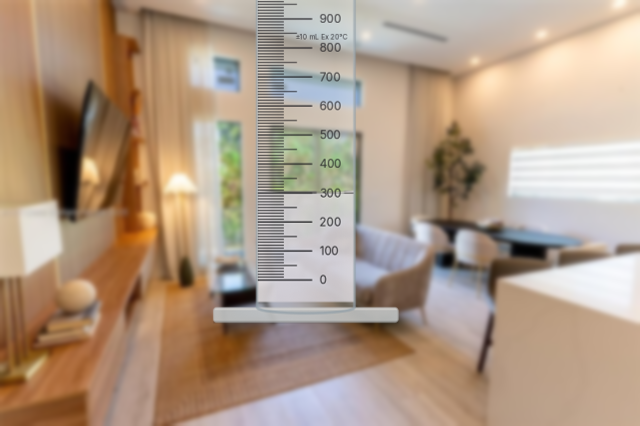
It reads 300 mL
